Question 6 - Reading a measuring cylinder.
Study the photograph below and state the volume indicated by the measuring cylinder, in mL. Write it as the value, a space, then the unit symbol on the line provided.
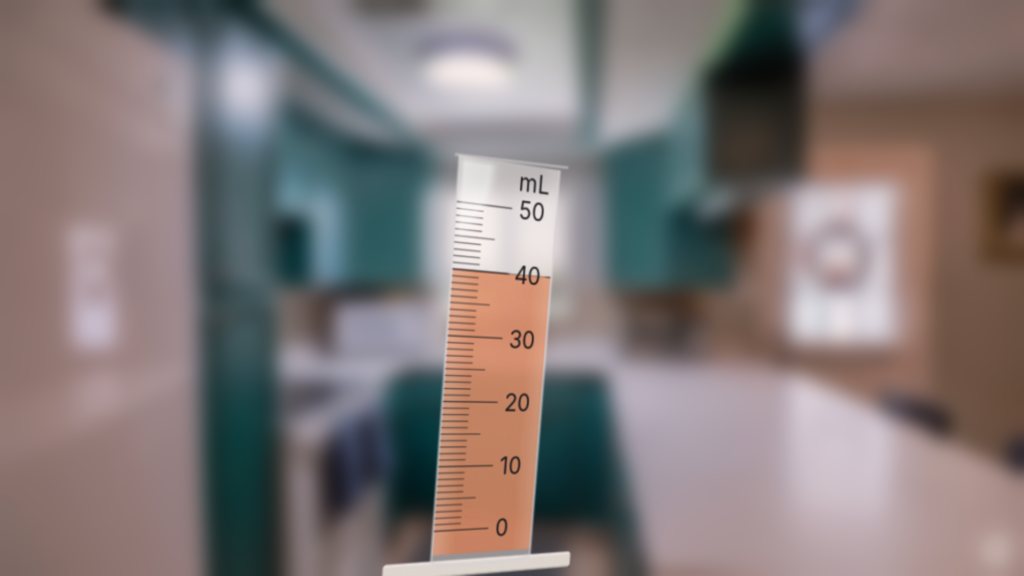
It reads 40 mL
